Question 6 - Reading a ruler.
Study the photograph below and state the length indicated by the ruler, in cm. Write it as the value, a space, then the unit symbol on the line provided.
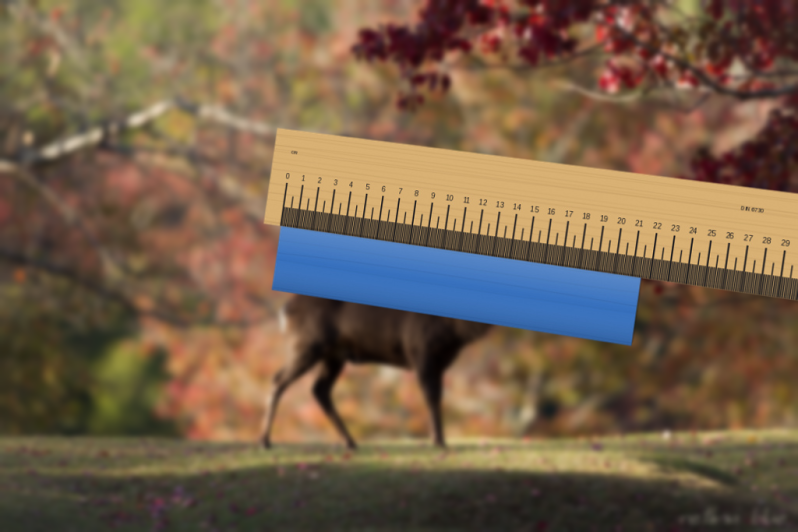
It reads 21.5 cm
